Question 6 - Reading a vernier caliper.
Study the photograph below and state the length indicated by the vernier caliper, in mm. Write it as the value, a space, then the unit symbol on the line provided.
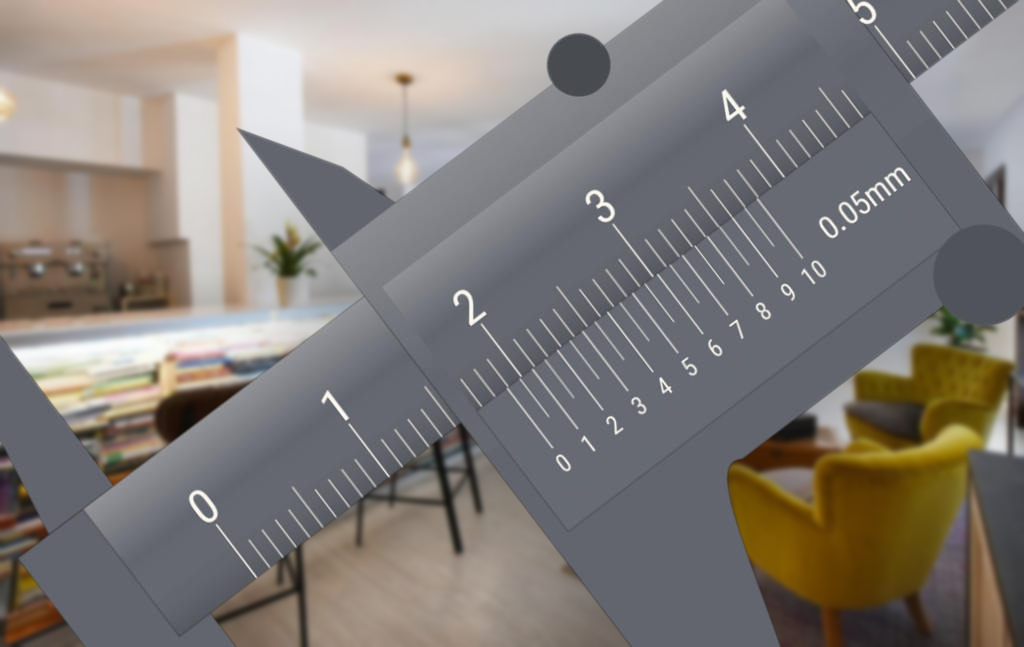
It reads 18.9 mm
